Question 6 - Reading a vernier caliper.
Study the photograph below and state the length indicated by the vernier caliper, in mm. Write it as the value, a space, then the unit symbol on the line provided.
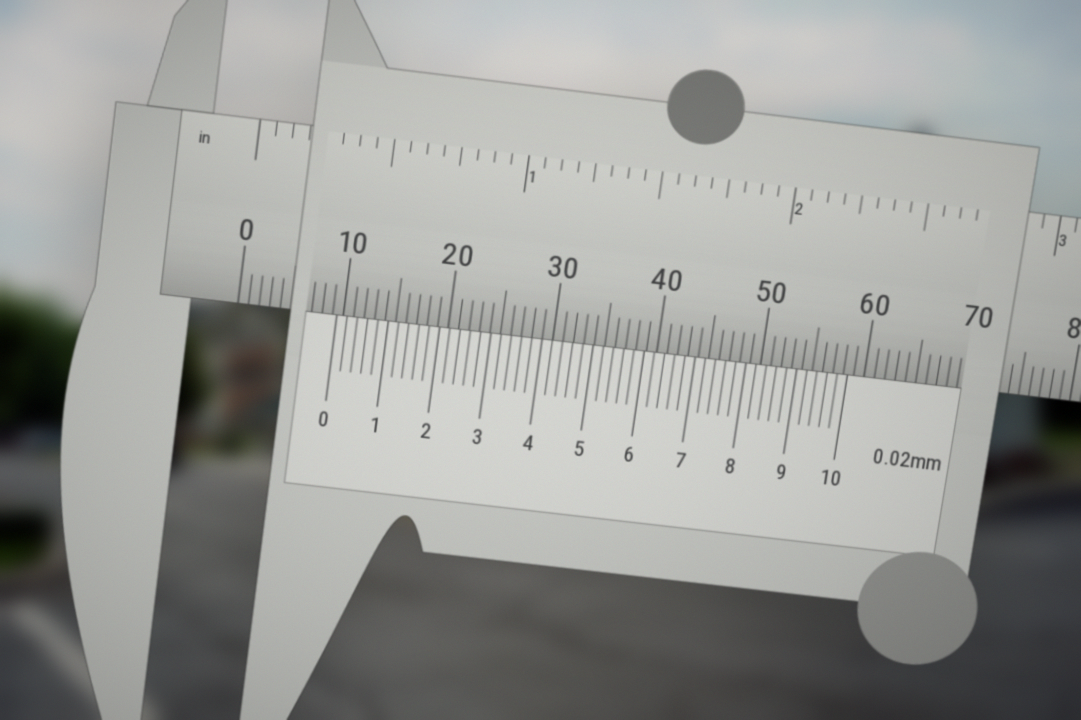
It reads 9.4 mm
